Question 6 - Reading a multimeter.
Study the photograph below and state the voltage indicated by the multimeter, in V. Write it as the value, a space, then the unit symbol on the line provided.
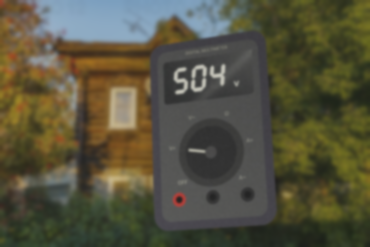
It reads 504 V
